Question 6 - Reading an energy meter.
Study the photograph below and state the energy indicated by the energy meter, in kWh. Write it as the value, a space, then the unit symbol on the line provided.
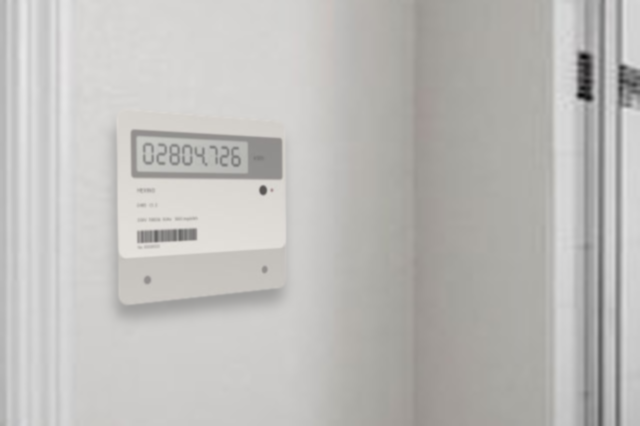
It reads 2804.726 kWh
